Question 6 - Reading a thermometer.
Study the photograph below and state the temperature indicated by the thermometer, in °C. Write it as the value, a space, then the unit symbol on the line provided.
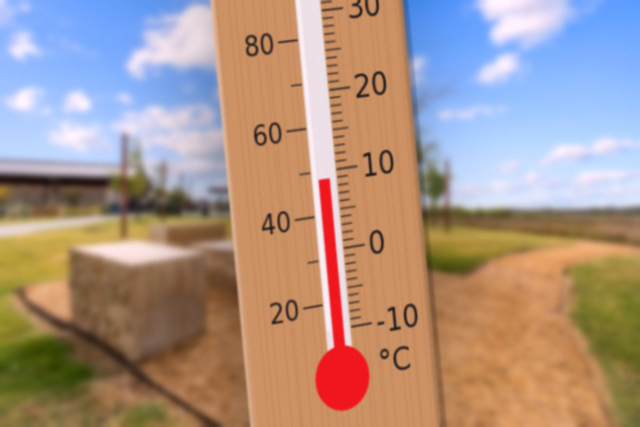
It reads 9 °C
